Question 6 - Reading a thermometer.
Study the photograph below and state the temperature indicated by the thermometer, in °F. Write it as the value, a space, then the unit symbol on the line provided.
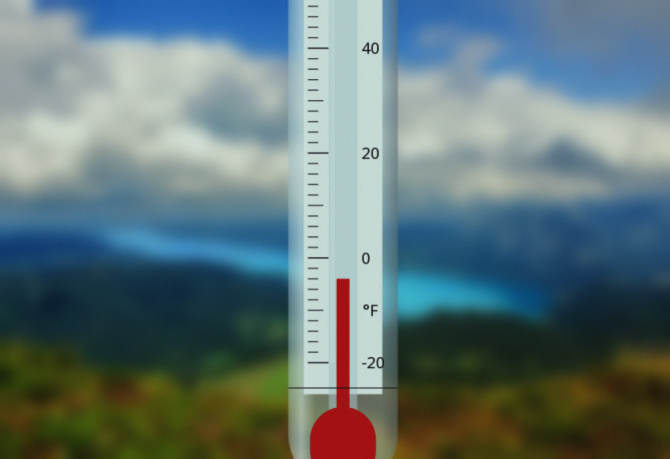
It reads -4 °F
